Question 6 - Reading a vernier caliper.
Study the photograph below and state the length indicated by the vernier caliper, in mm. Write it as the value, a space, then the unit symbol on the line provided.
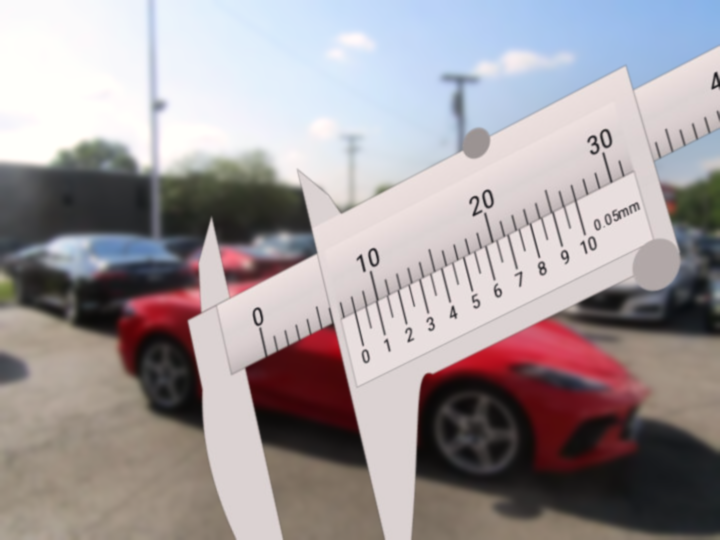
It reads 8.0 mm
